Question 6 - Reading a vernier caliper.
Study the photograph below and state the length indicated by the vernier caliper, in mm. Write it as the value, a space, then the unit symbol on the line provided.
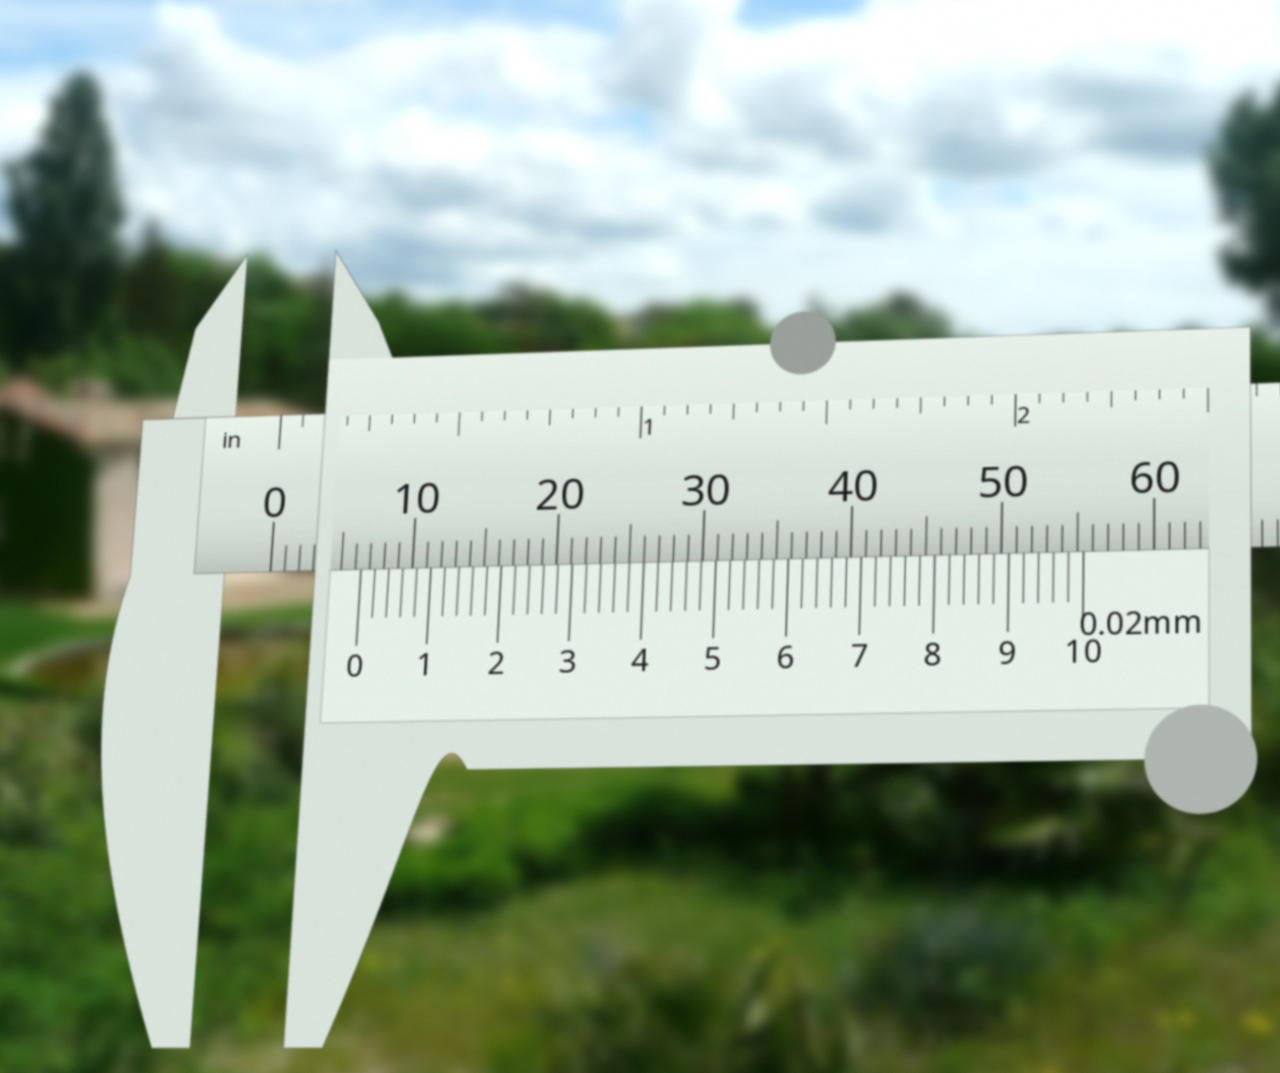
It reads 6.4 mm
